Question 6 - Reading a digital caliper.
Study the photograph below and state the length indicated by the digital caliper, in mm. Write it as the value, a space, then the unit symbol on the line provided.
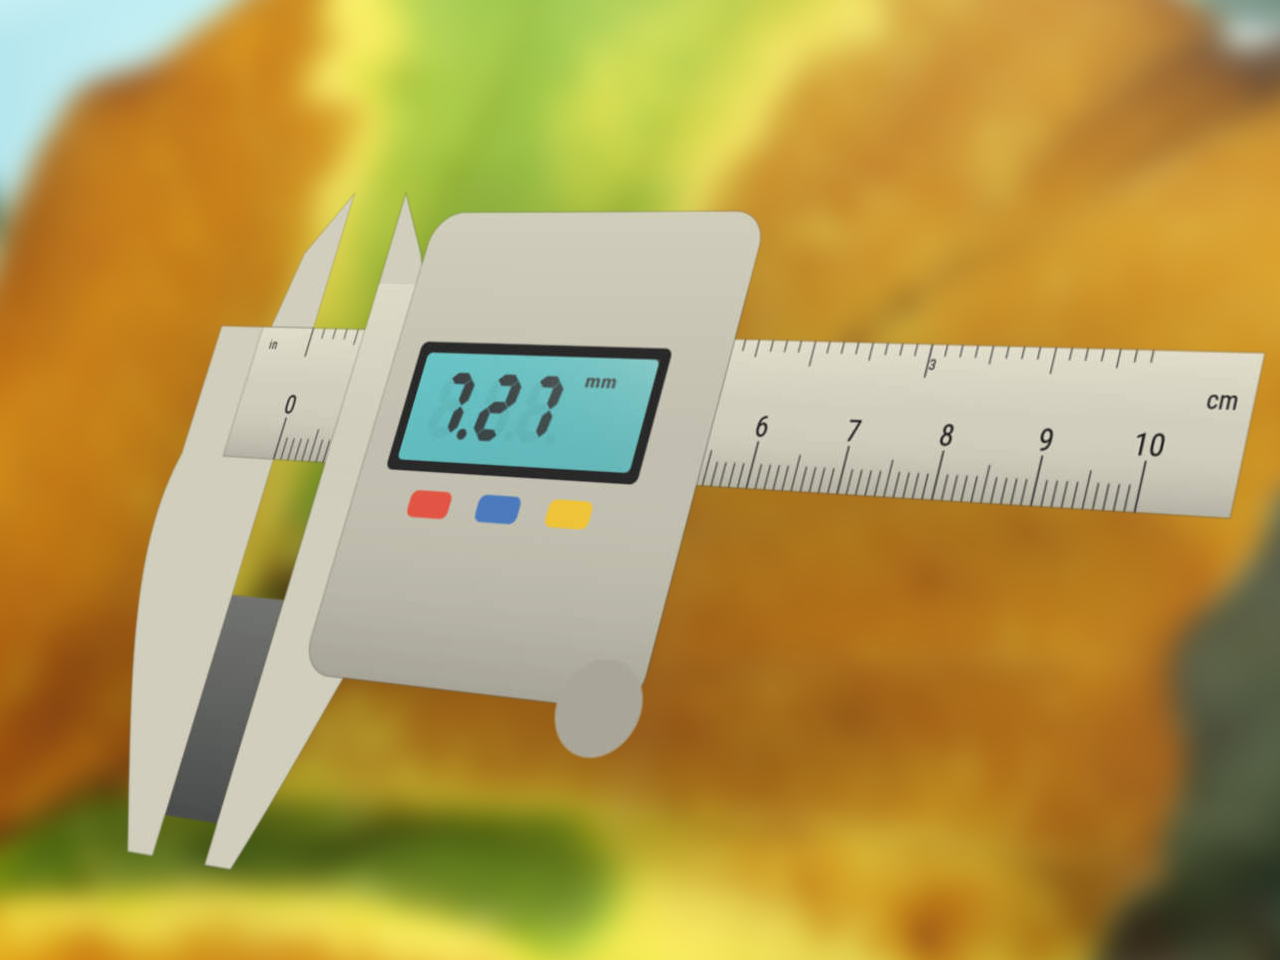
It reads 7.27 mm
